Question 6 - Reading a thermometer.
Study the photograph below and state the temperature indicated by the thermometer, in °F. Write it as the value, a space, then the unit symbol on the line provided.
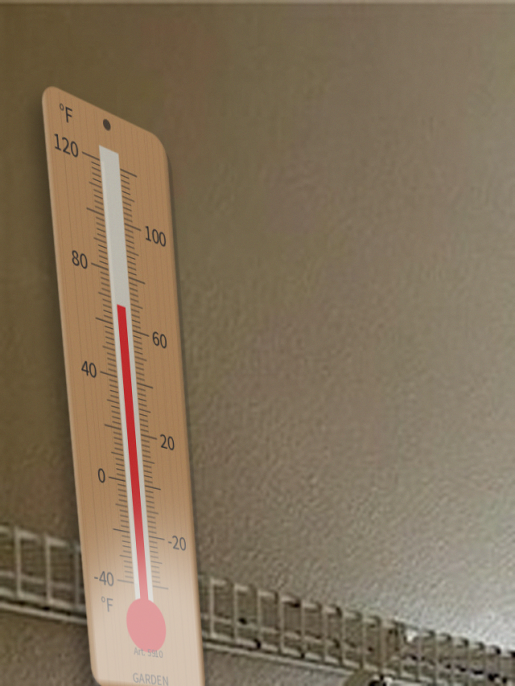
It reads 68 °F
